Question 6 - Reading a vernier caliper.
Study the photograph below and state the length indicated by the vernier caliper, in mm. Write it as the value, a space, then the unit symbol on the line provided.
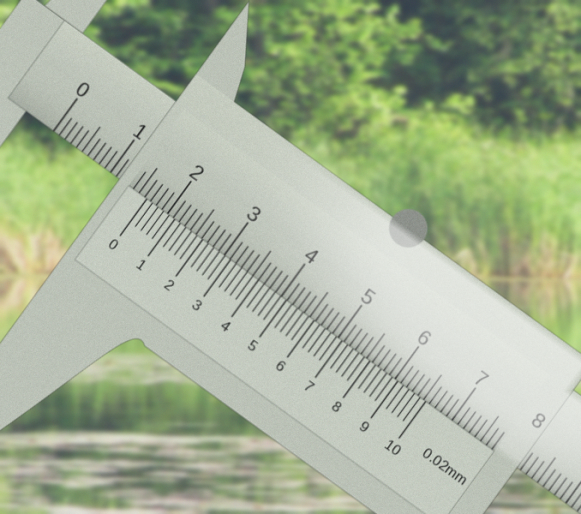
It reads 16.4 mm
